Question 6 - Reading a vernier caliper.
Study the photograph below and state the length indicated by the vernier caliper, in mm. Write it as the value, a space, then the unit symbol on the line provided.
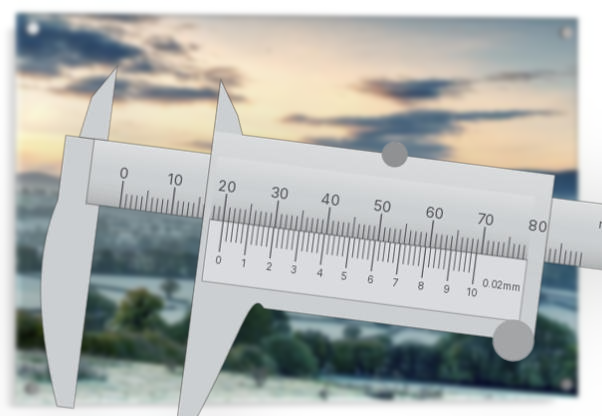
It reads 20.0 mm
